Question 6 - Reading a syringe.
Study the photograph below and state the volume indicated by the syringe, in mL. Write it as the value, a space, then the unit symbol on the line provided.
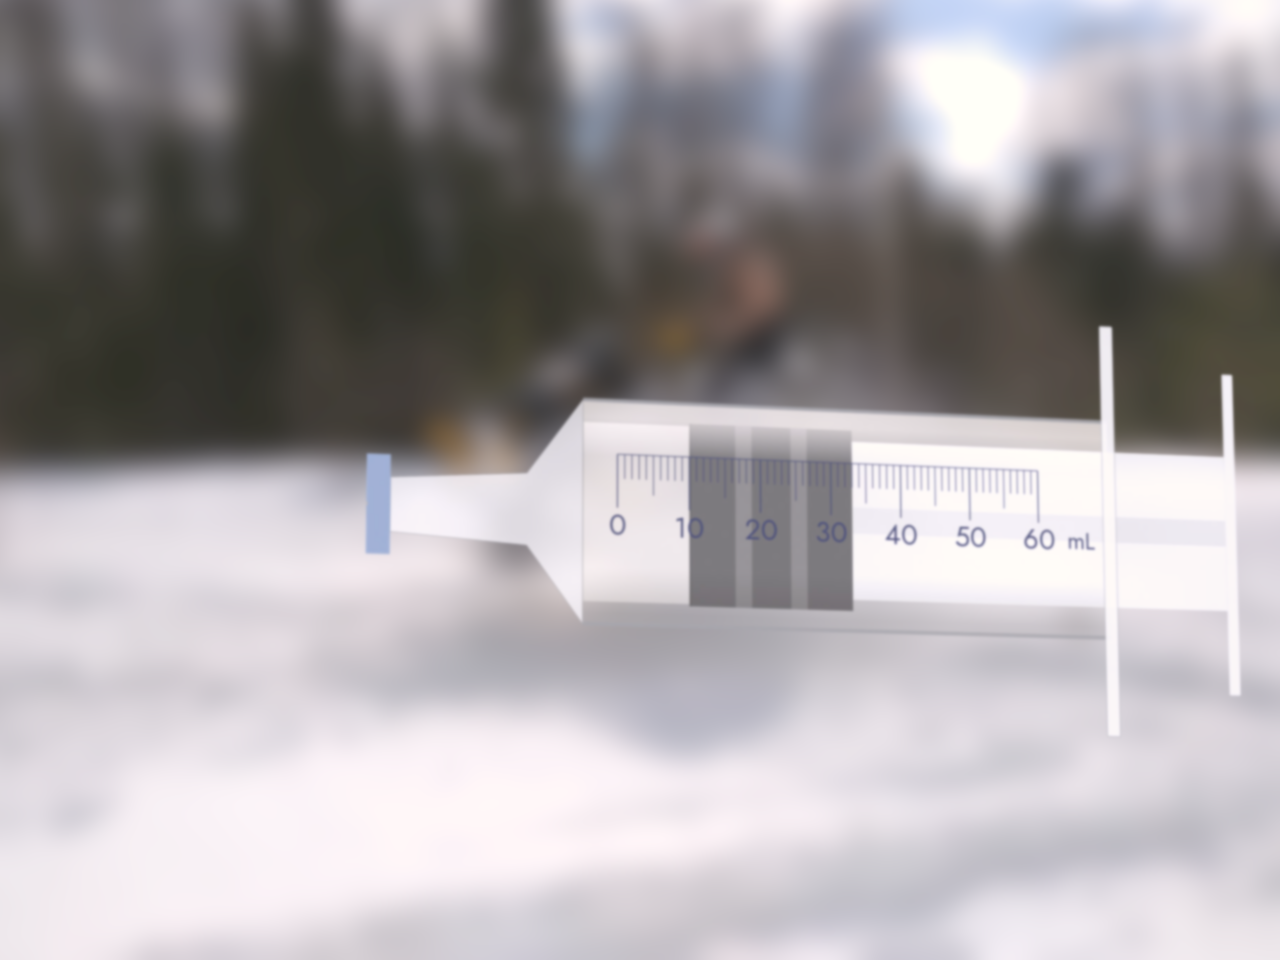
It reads 10 mL
